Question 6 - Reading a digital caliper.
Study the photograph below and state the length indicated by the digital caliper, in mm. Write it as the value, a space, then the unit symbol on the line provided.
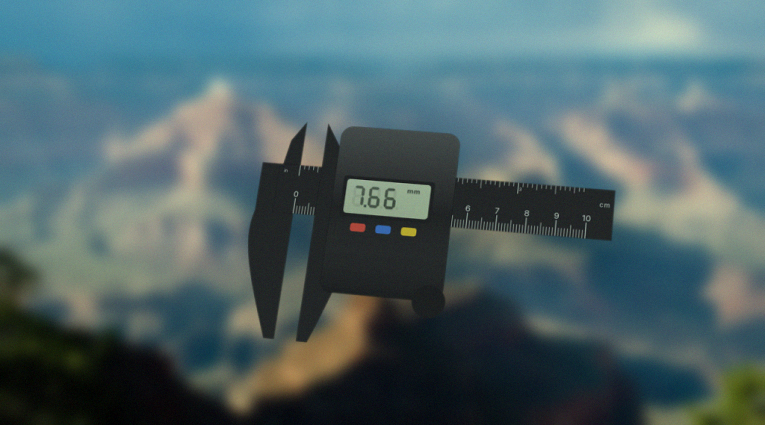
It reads 7.66 mm
